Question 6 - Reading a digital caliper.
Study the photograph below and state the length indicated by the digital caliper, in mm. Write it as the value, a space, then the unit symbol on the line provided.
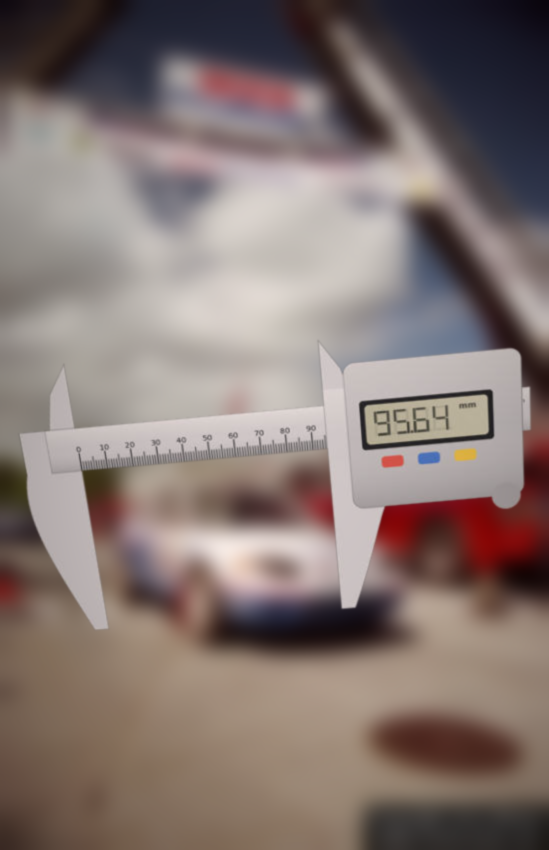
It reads 95.64 mm
